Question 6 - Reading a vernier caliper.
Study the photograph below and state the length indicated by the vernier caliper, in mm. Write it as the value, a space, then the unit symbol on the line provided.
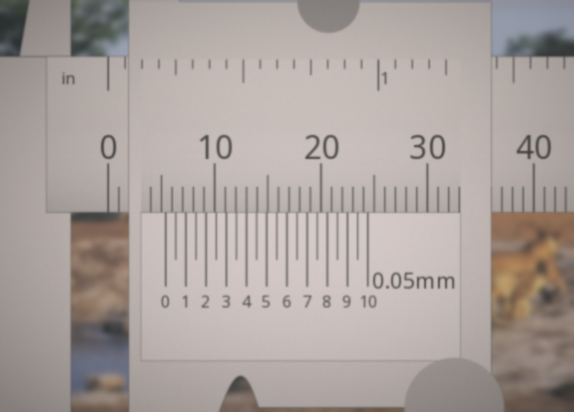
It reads 5.4 mm
